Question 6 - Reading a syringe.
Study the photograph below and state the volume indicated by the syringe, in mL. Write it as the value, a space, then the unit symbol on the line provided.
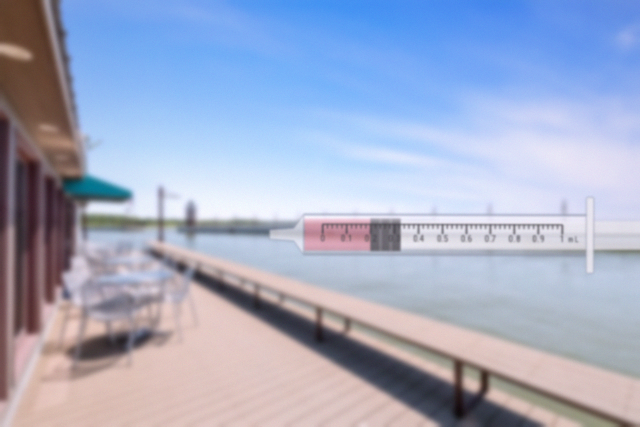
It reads 0.2 mL
